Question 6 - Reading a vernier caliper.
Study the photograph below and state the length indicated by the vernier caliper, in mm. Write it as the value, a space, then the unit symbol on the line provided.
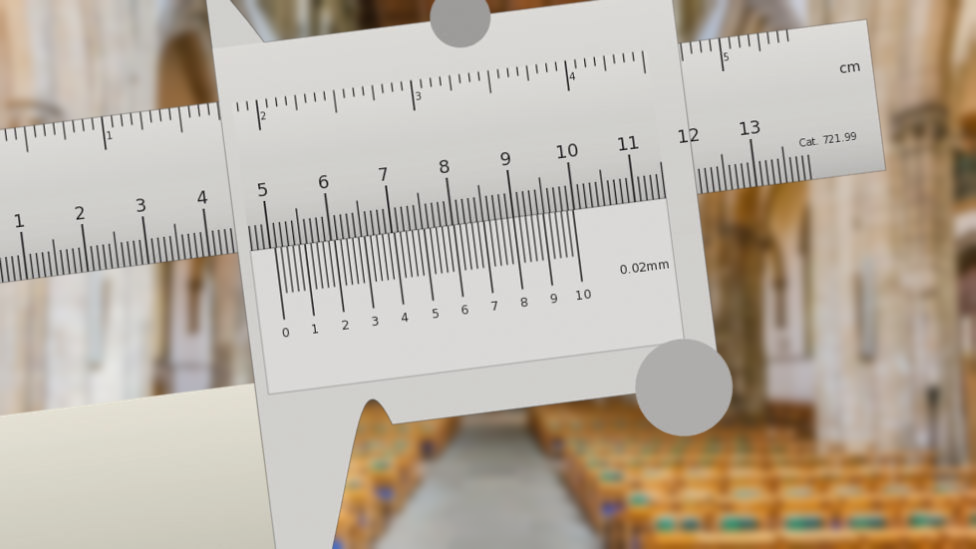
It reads 50.8 mm
